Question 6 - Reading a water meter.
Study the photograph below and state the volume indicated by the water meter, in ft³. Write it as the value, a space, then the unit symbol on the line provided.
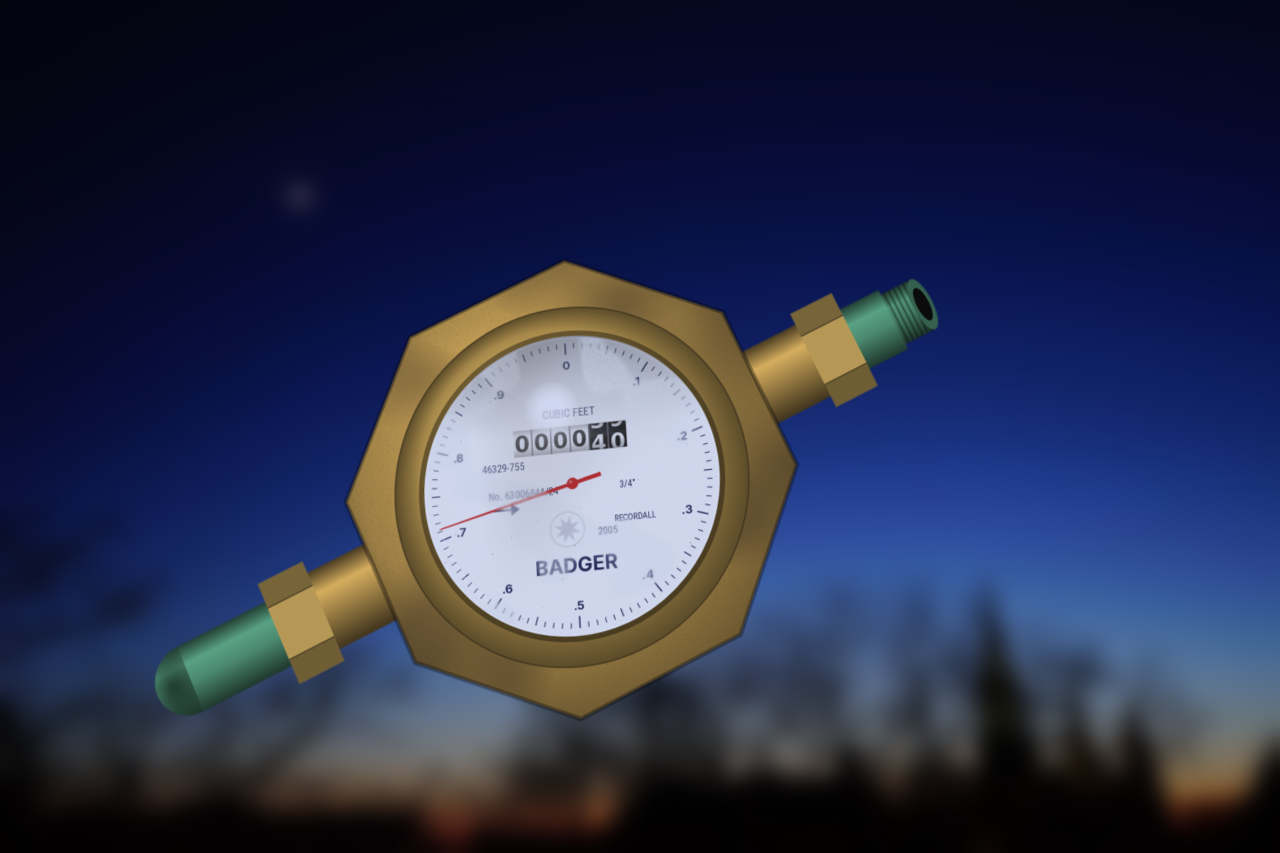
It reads 39.71 ft³
